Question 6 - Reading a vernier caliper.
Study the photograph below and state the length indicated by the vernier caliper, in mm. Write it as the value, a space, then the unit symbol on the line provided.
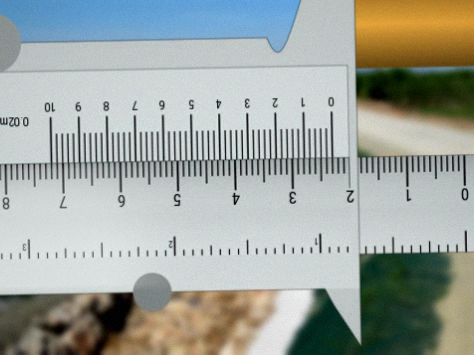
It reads 23.0 mm
